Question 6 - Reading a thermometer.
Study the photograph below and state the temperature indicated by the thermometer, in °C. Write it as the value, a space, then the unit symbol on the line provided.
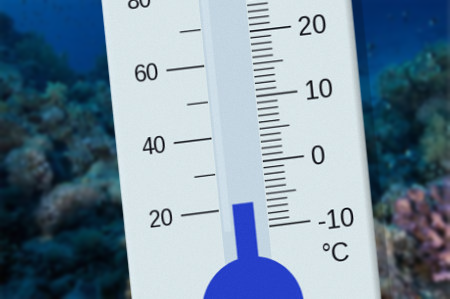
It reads -6 °C
